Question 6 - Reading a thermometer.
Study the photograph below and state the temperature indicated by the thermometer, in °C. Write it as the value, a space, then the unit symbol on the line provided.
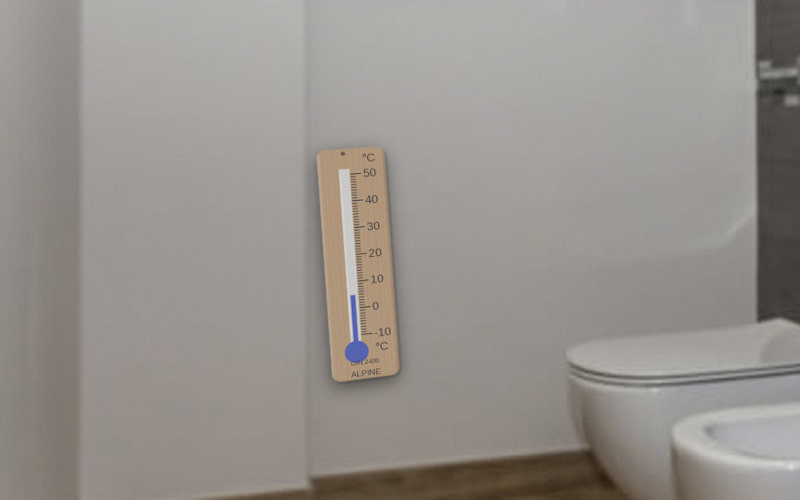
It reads 5 °C
